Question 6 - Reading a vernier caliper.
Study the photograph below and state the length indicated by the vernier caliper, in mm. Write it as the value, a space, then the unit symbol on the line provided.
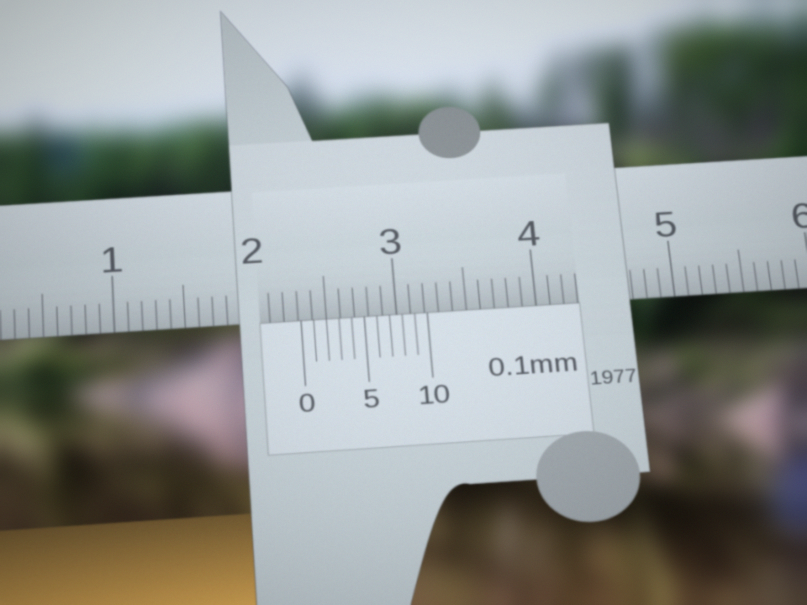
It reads 23.2 mm
